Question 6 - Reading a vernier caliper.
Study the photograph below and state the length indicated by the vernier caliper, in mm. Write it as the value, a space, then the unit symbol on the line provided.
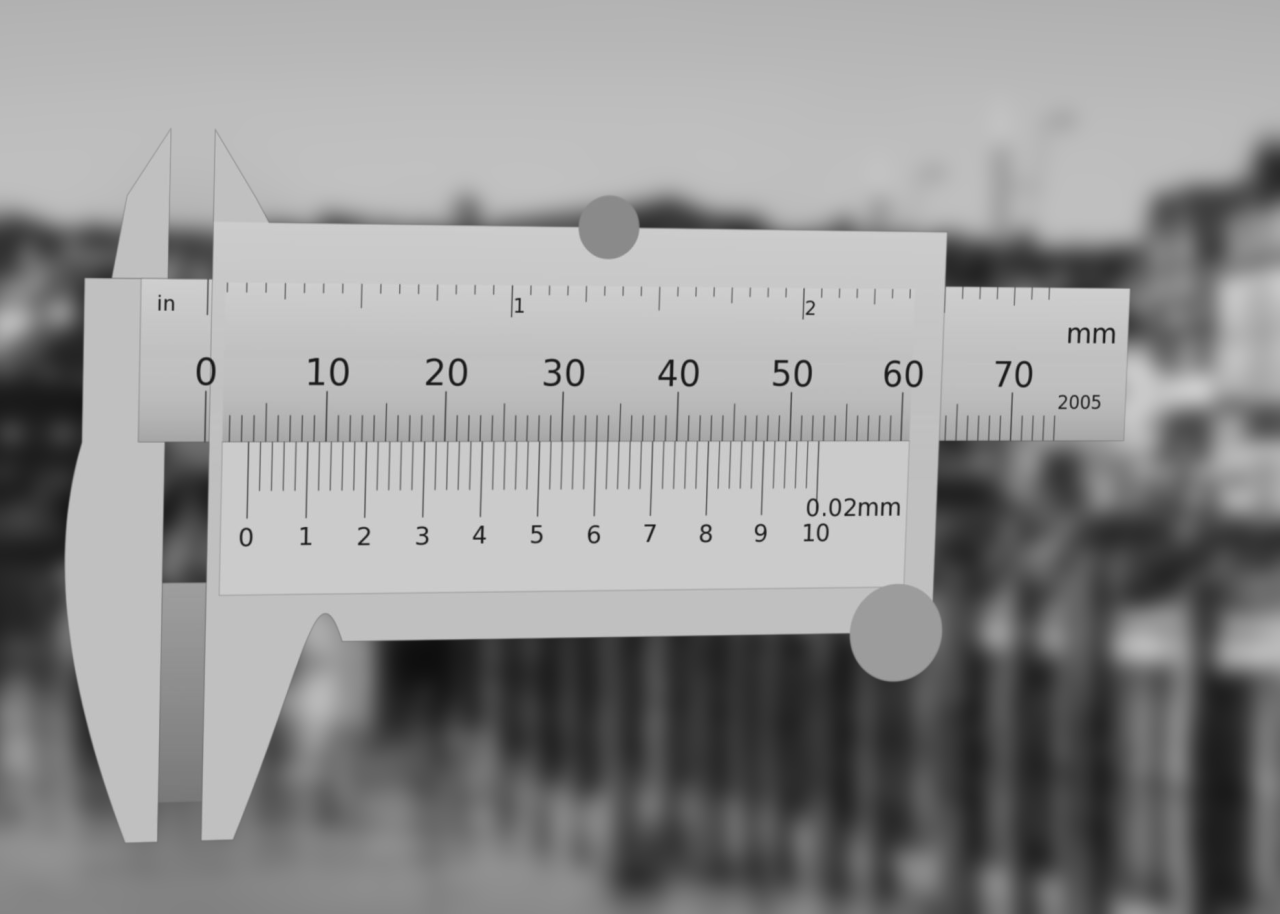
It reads 3.6 mm
